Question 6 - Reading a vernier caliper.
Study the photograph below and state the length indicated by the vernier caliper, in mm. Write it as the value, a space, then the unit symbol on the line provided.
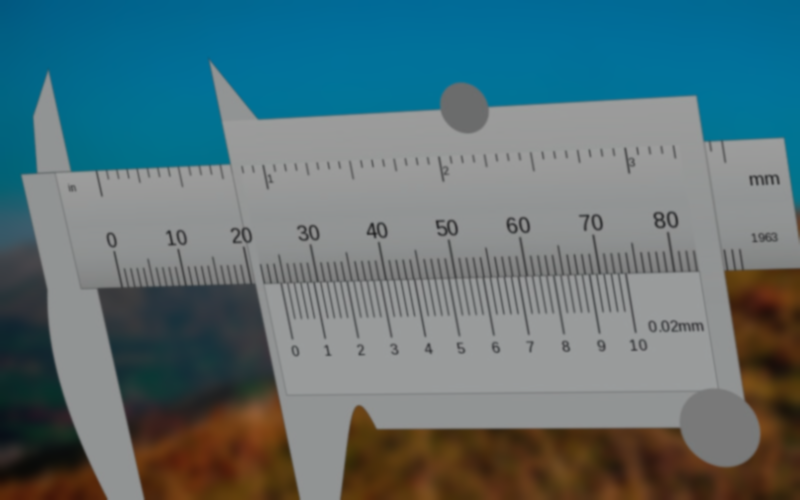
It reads 24.5 mm
